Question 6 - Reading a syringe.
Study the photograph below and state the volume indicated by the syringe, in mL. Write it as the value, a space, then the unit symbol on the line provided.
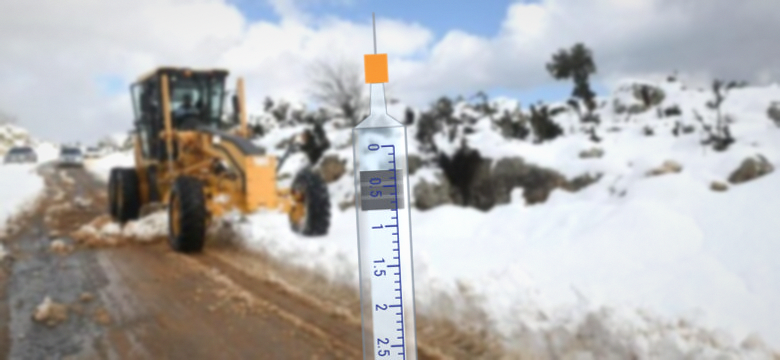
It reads 0.3 mL
